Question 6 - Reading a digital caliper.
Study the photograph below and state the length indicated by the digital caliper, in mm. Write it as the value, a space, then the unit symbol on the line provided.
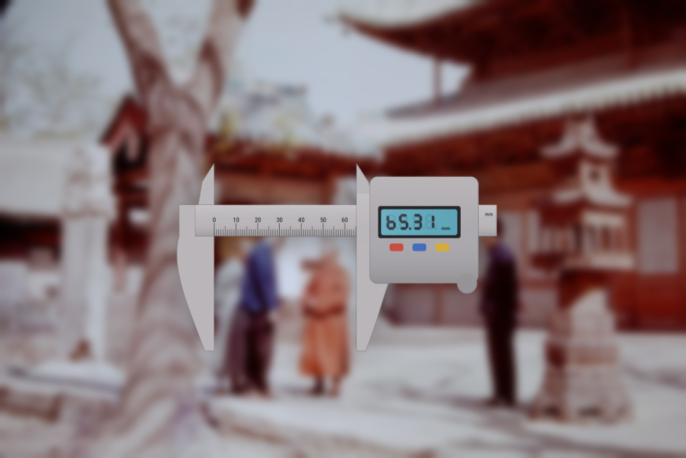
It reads 65.31 mm
